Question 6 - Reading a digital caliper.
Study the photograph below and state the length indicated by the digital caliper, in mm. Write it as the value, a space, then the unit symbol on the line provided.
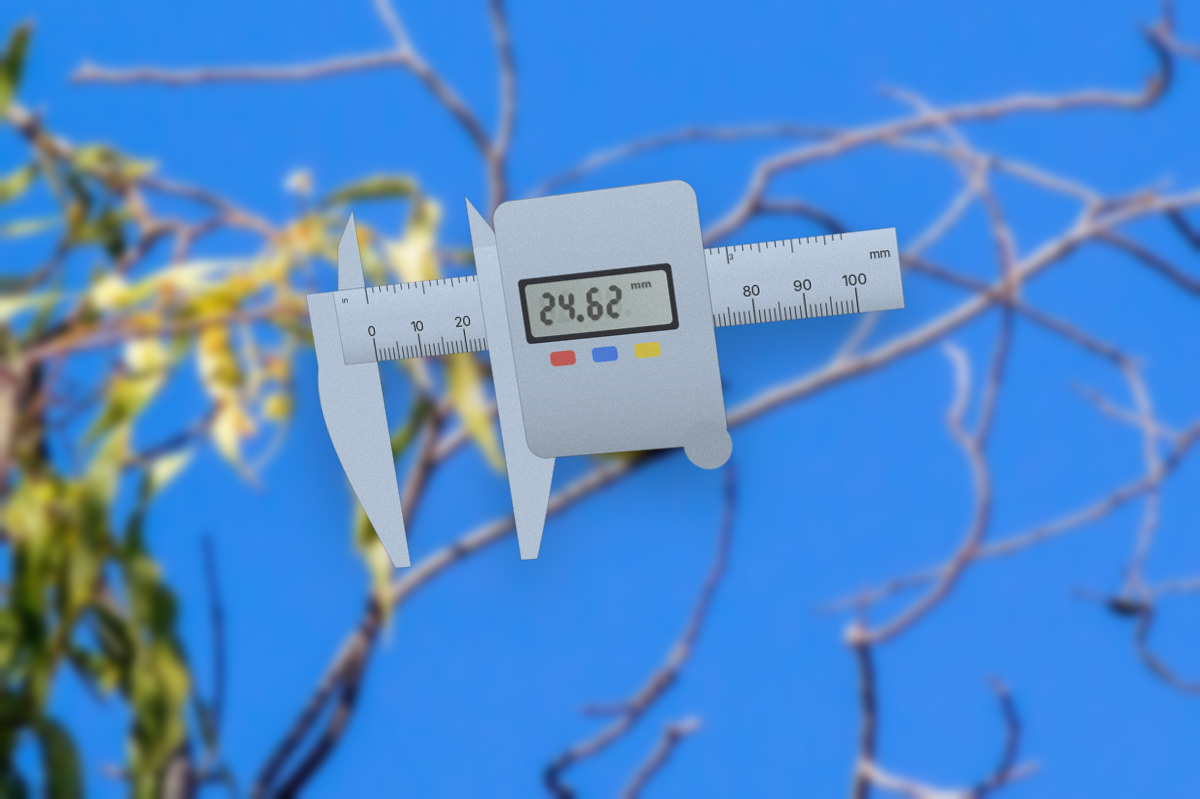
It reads 24.62 mm
